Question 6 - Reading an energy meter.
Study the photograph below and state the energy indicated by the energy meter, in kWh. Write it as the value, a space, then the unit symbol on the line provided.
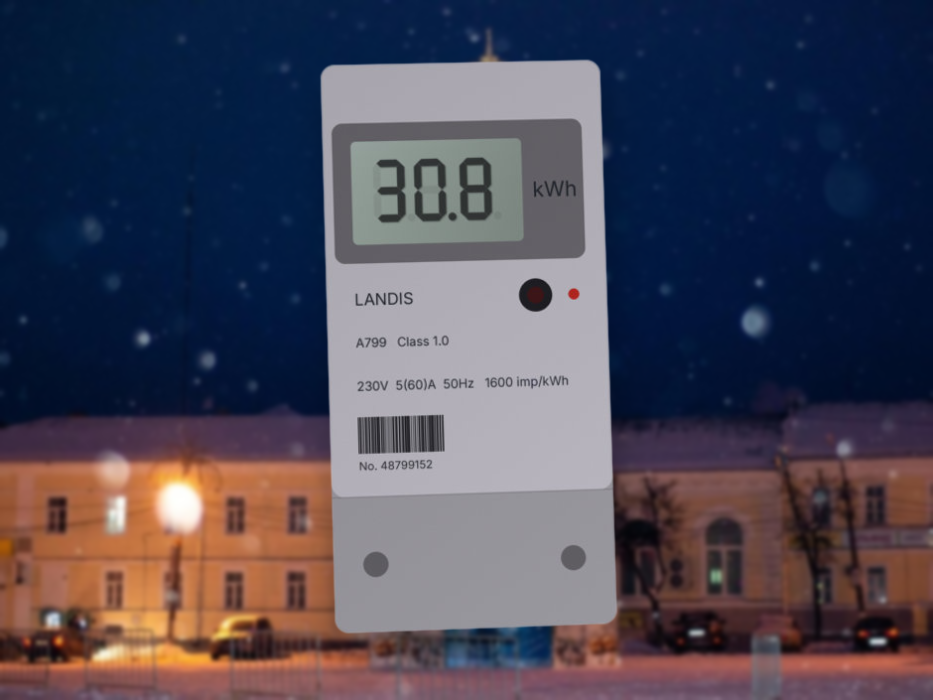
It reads 30.8 kWh
